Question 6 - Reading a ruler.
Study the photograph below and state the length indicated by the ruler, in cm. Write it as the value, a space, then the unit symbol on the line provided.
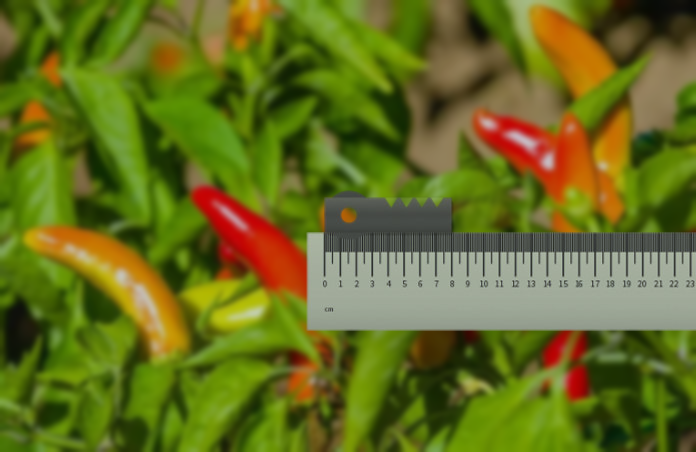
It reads 8 cm
